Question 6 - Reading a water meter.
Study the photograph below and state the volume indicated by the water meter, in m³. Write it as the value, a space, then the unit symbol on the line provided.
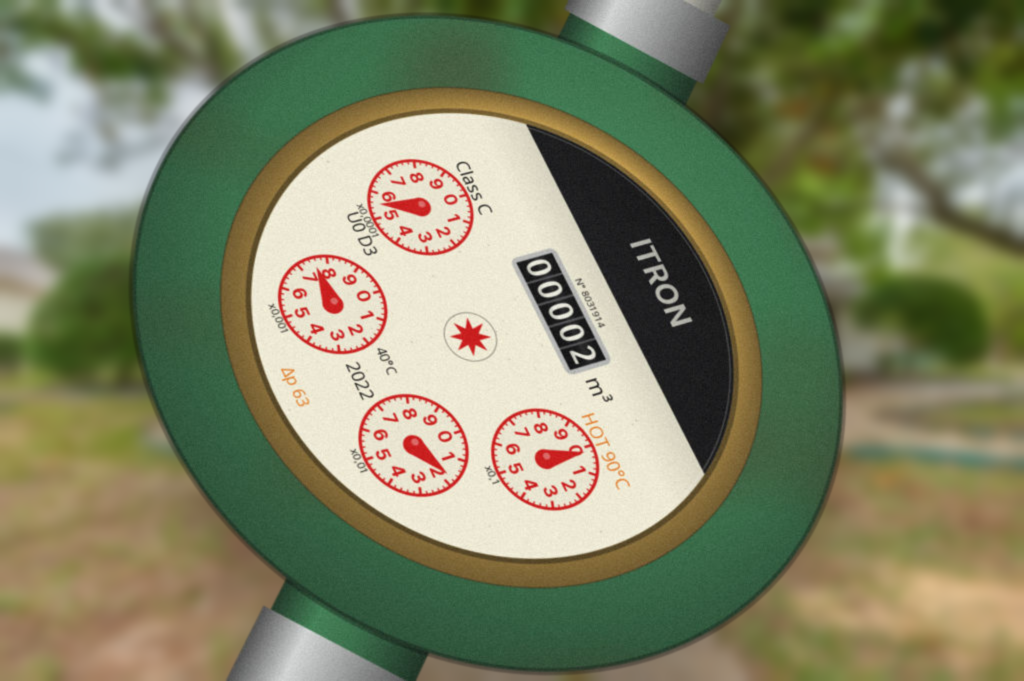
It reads 2.0175 m³
